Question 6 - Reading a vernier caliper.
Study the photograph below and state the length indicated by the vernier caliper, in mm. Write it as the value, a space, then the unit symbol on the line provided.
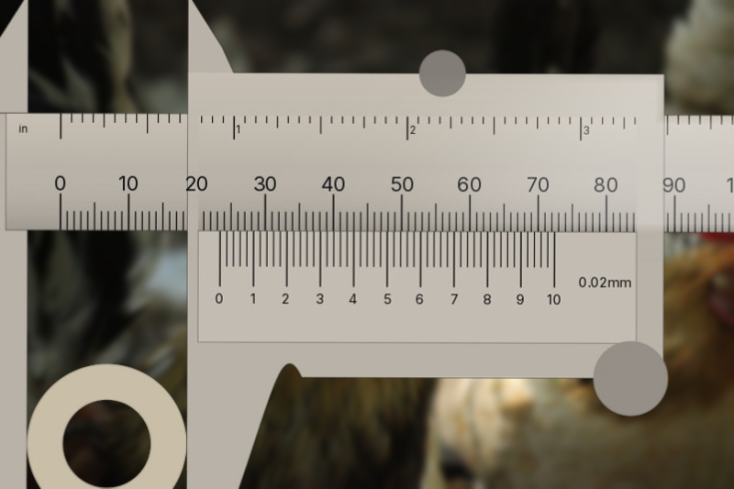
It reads 23.4 mm
